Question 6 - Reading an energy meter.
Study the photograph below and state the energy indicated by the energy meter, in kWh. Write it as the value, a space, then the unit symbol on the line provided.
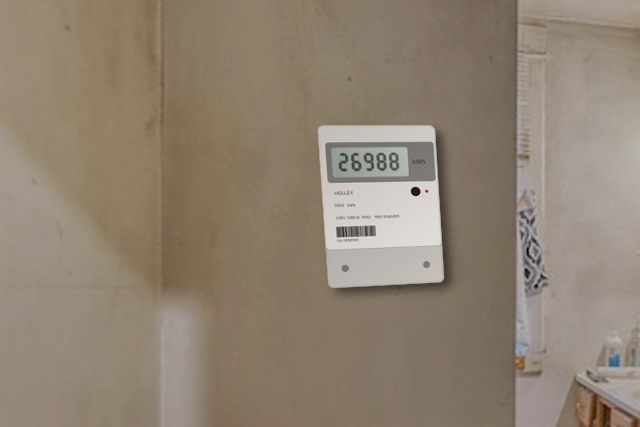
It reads 26988 kWh
